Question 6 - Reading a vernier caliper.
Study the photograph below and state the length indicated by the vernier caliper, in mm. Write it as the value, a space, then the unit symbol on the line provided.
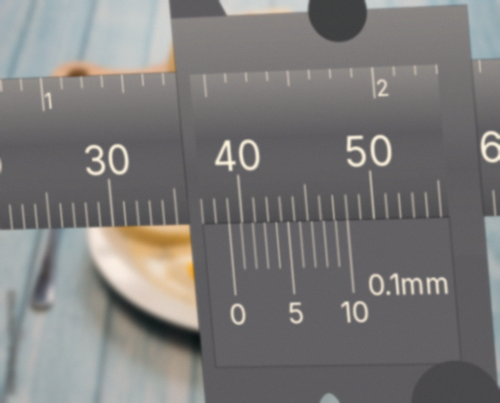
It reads 39.0 mm
